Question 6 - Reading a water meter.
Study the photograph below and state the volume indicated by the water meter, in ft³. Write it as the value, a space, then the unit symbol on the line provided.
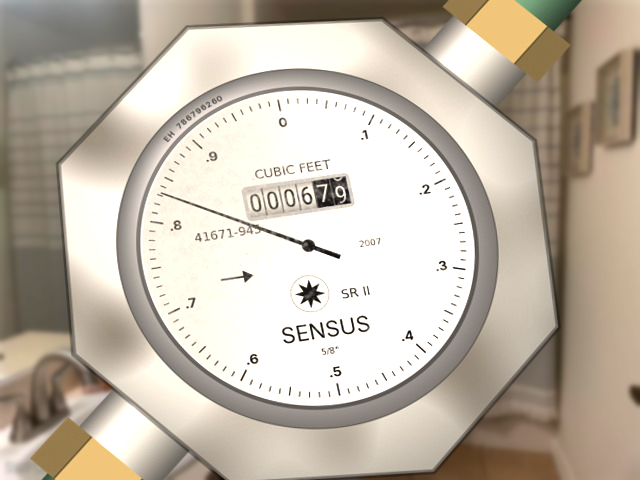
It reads 678.83 ft³
